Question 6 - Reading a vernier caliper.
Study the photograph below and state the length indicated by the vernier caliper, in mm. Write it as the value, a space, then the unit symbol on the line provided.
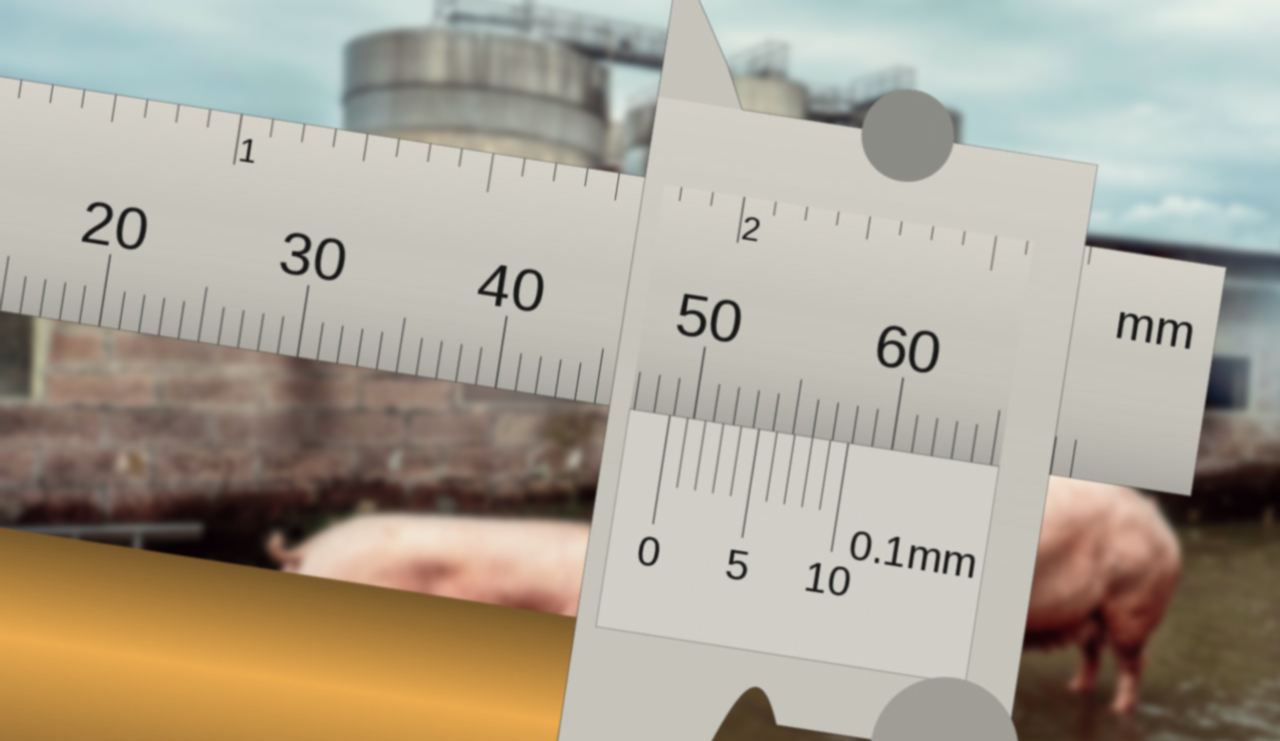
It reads 48.8 mm
